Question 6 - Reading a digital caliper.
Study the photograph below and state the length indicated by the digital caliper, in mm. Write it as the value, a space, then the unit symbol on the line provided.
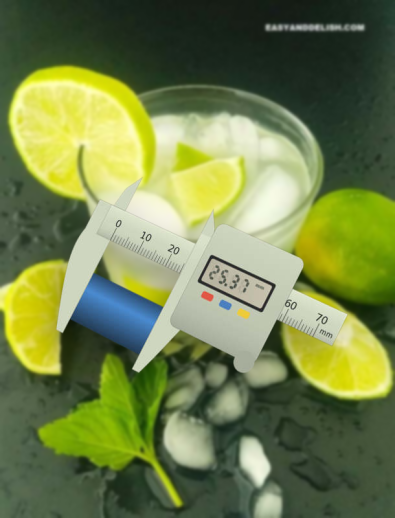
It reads 25.37 mm
